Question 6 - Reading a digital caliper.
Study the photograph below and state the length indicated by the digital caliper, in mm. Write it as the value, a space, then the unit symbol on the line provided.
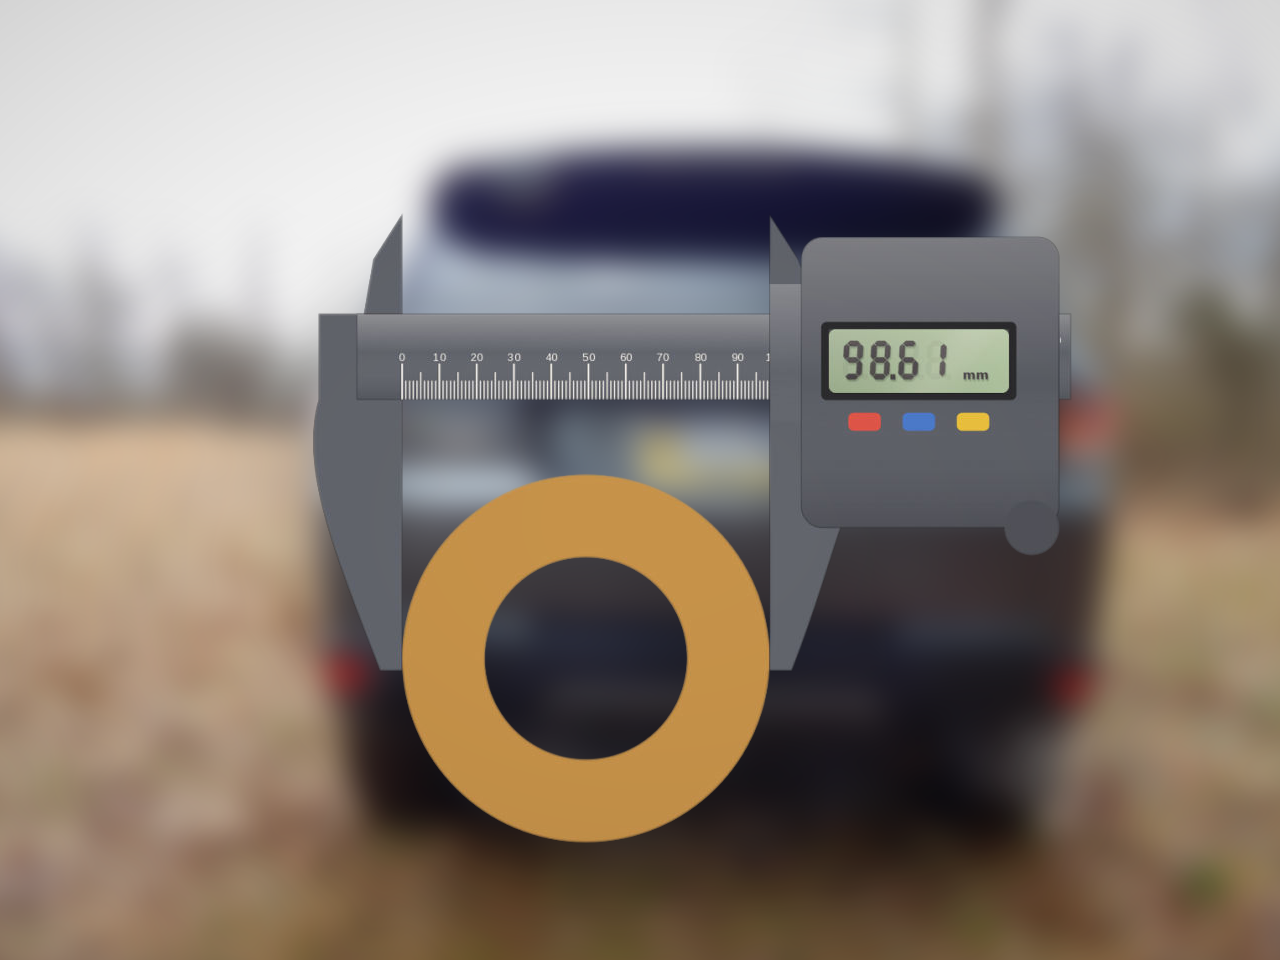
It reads 98.61 mm
